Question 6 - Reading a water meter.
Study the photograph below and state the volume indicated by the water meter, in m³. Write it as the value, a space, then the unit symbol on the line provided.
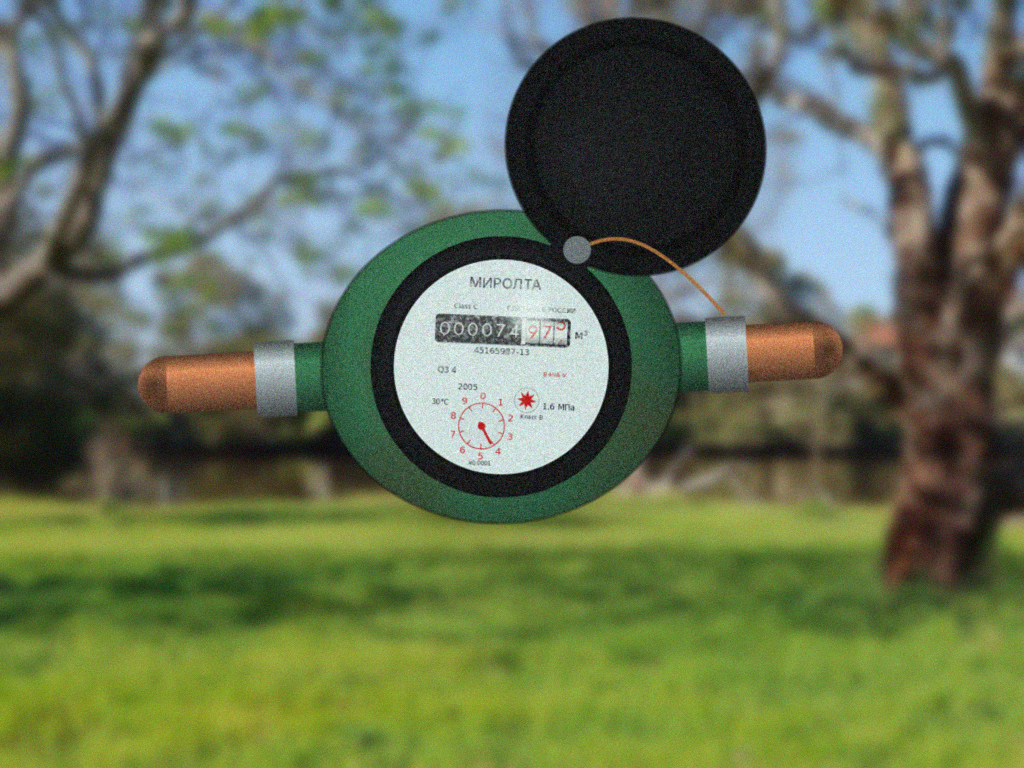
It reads 74.9754 m³
